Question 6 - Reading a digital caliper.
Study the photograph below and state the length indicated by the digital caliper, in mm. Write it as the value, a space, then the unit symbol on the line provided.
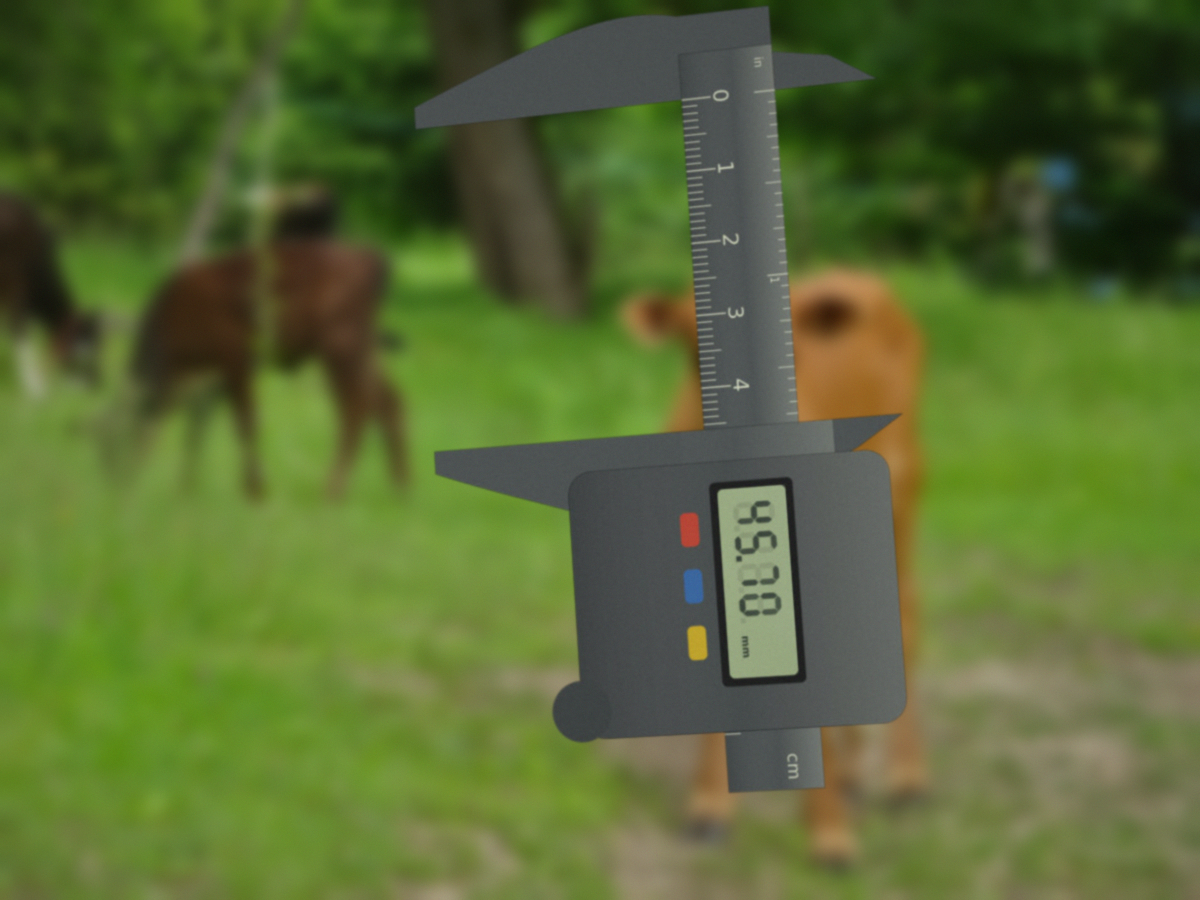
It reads 45.70 mm
